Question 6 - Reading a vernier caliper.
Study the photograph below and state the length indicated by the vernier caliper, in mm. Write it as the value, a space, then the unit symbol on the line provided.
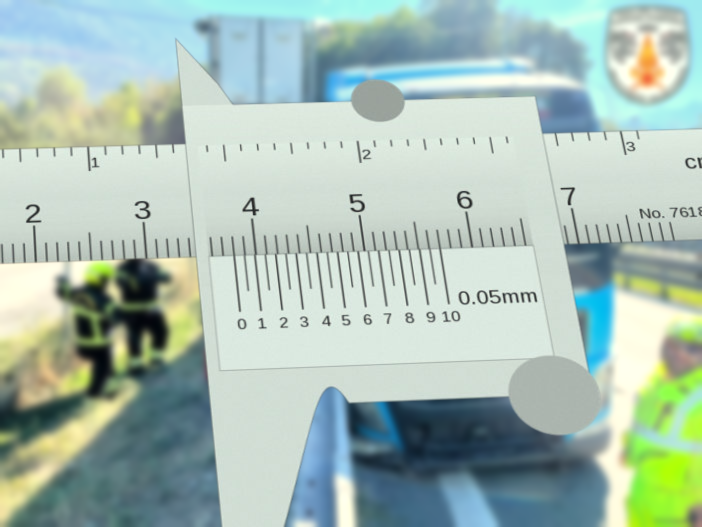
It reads 38.0 mm
